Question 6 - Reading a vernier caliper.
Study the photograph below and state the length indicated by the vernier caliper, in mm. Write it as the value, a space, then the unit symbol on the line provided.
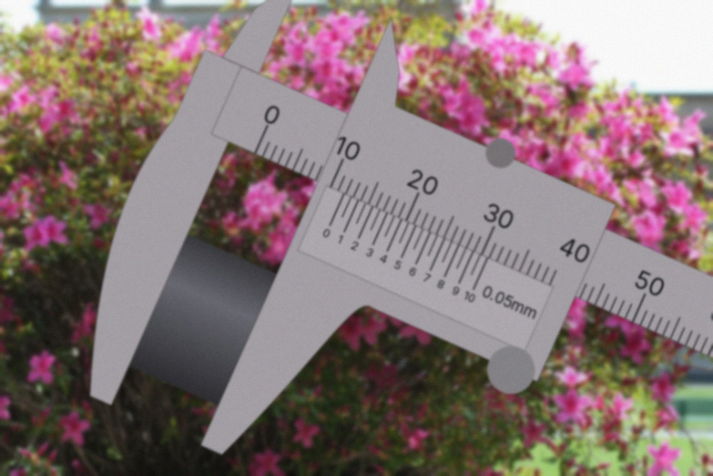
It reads 11.8 mm
